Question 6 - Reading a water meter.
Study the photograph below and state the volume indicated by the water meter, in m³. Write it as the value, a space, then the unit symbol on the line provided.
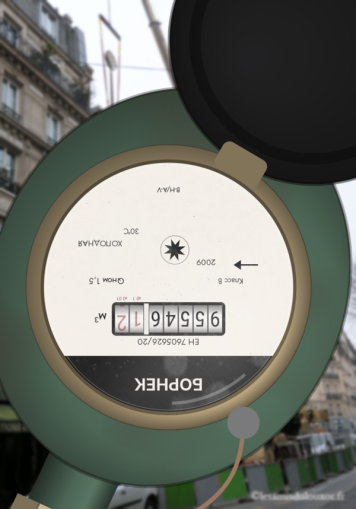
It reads 95546.12 m³
